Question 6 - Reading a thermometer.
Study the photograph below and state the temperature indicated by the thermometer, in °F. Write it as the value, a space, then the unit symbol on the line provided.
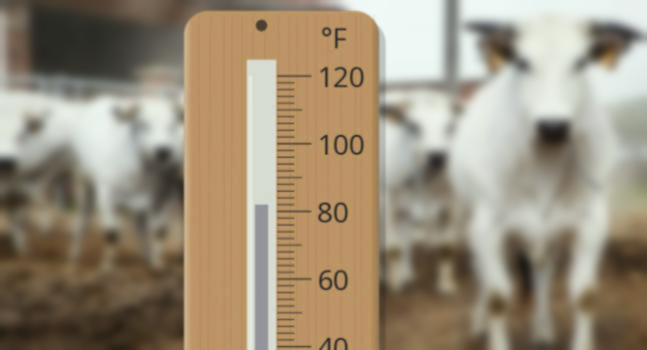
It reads 82 °F
